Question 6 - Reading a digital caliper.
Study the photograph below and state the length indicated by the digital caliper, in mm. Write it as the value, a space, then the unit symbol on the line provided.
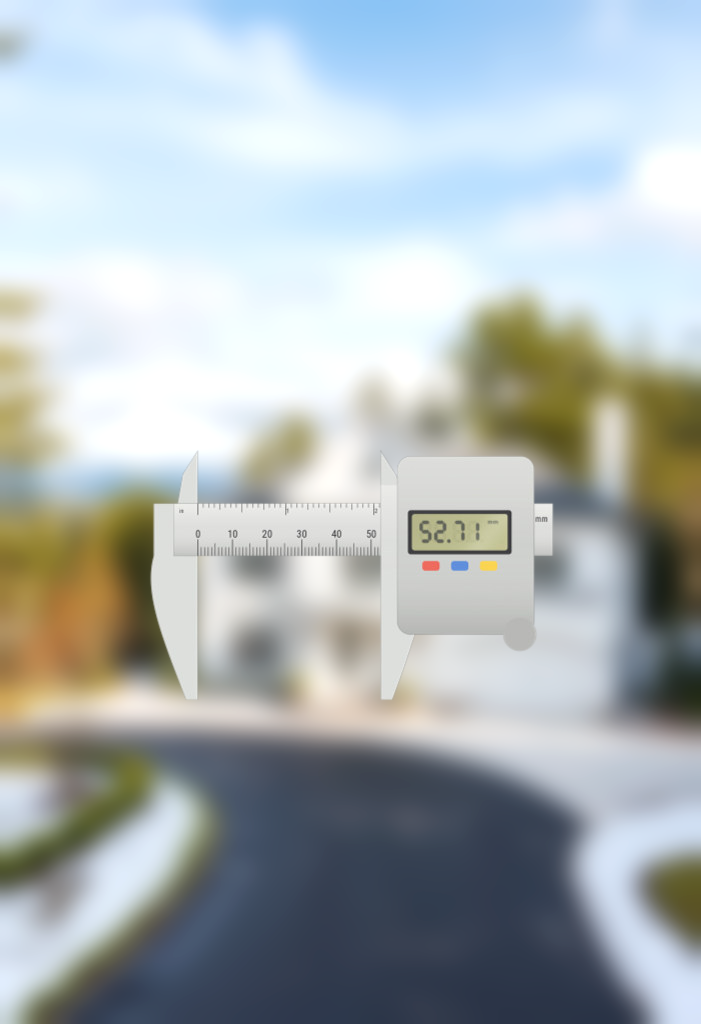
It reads 52.71 mm
